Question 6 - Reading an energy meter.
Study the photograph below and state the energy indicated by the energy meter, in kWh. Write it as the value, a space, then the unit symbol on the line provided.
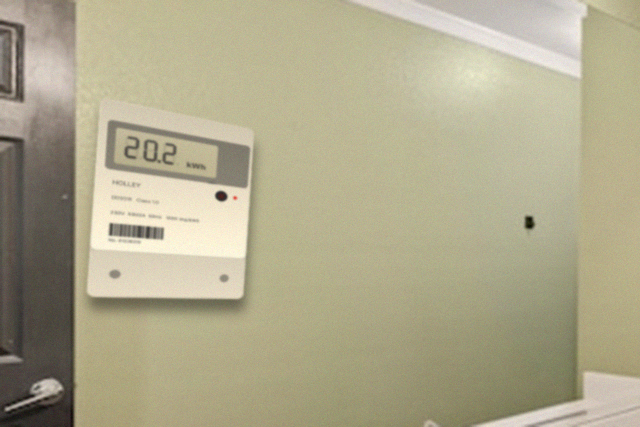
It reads 20.2 kWh
